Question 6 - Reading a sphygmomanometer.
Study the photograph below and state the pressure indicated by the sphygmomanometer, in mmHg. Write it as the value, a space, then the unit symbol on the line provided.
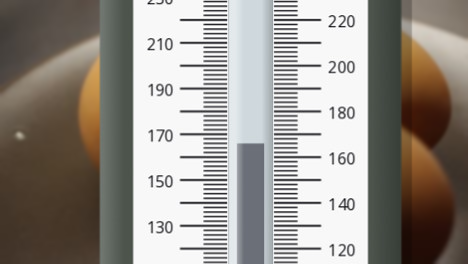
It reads 166 mmHg
